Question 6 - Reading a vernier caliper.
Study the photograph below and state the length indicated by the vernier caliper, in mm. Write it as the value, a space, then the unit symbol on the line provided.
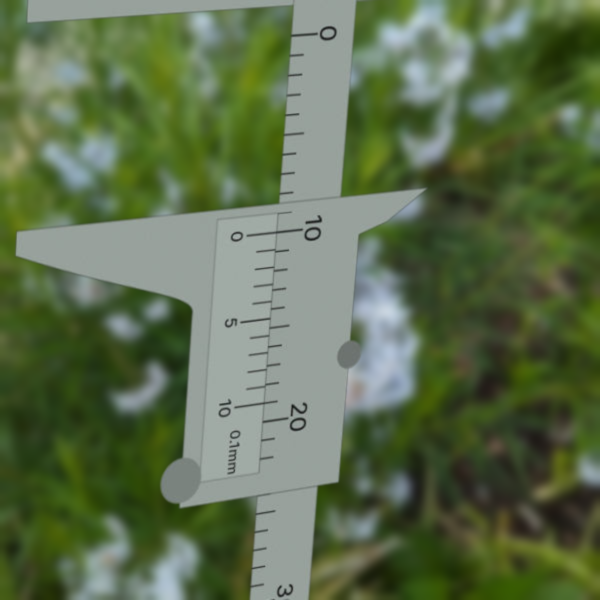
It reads 10.0 mm
